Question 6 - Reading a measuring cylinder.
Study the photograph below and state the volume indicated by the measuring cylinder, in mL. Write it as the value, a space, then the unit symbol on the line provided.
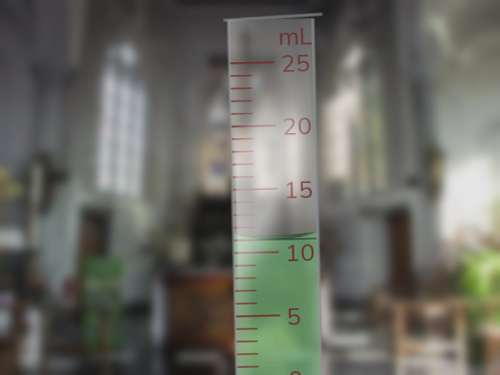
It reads 11 mL
